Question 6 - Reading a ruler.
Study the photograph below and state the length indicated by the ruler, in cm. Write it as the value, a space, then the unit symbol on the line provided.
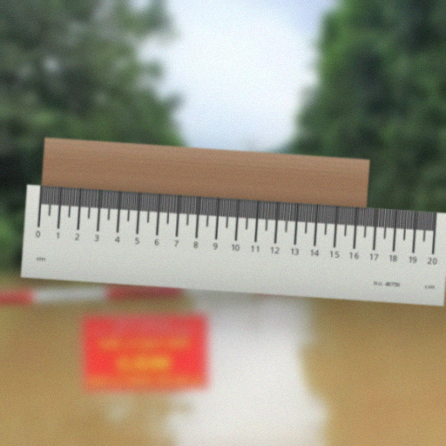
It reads 16.5 cm
